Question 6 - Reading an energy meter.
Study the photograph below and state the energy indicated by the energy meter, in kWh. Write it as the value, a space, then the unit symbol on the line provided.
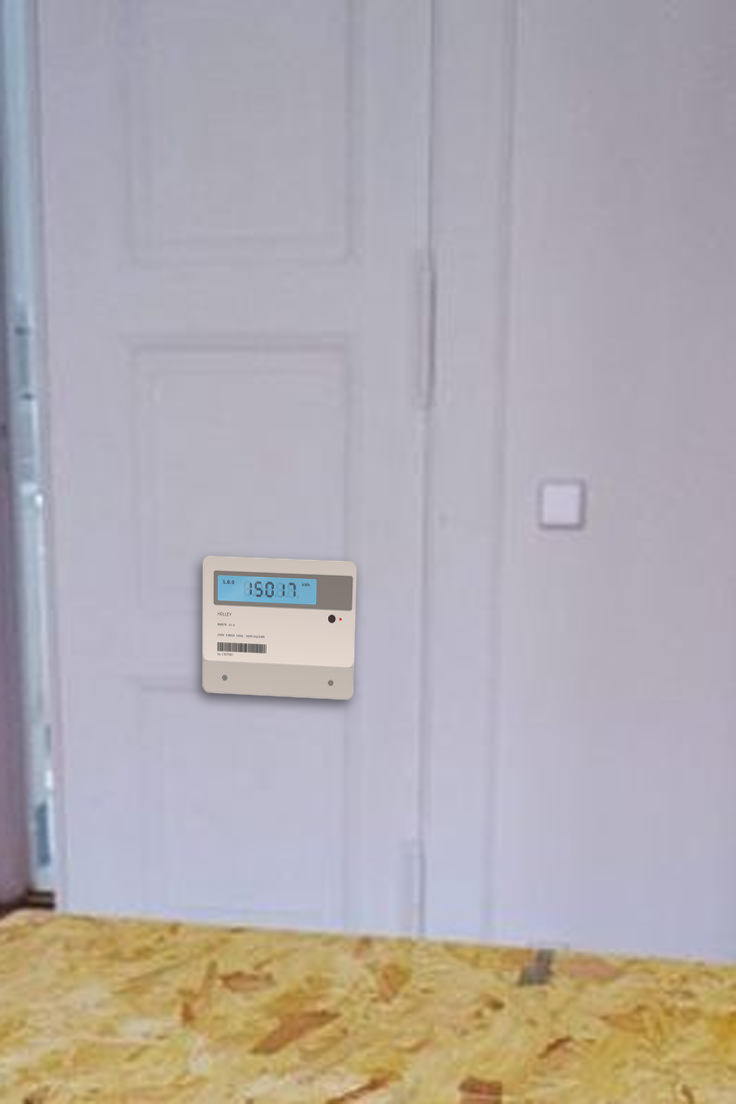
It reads 15017 kWh
